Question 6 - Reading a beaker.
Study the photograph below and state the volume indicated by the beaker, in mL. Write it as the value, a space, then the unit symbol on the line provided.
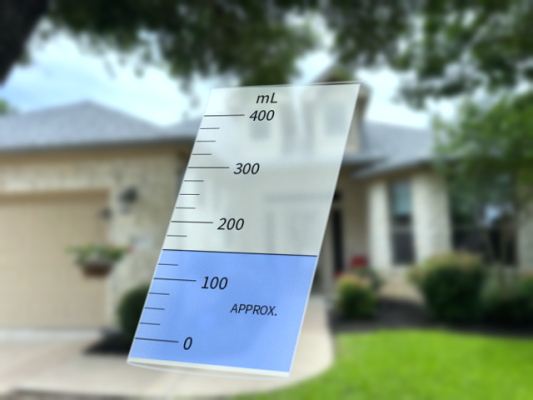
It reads 150 mL
